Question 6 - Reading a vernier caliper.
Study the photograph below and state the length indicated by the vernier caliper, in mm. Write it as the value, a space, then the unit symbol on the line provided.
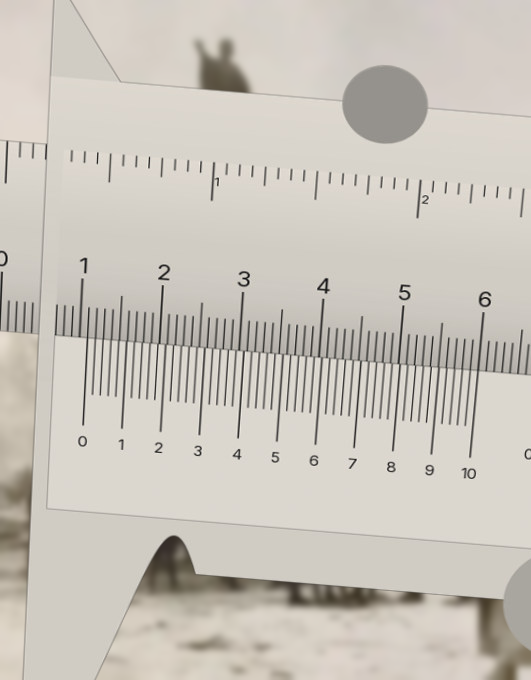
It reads 11.0 mm
